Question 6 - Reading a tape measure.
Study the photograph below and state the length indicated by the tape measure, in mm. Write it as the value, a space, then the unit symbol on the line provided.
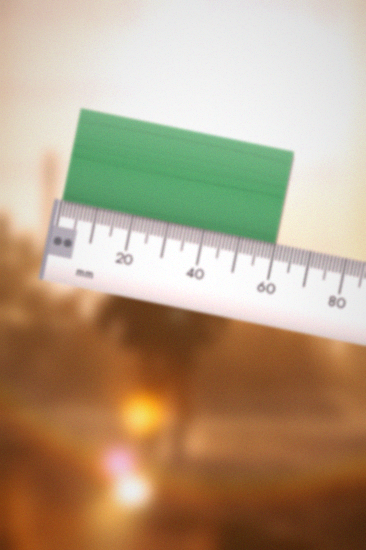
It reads 60 mm
